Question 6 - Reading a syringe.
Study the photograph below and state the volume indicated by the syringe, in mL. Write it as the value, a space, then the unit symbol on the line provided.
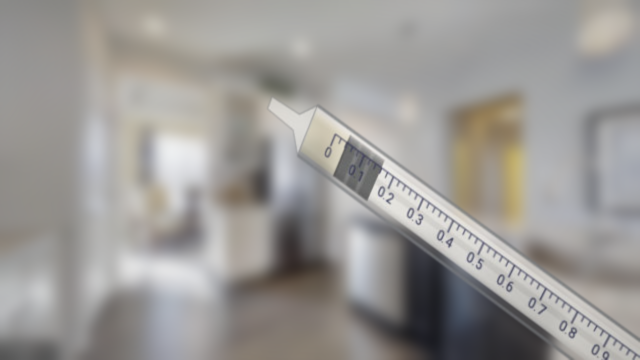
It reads 0.04 mL
